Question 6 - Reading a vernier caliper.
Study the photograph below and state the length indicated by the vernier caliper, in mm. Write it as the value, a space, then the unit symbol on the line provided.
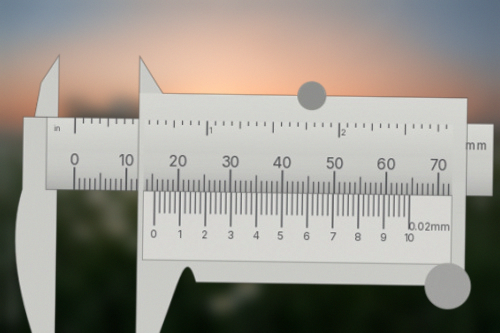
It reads 15.5 mm
